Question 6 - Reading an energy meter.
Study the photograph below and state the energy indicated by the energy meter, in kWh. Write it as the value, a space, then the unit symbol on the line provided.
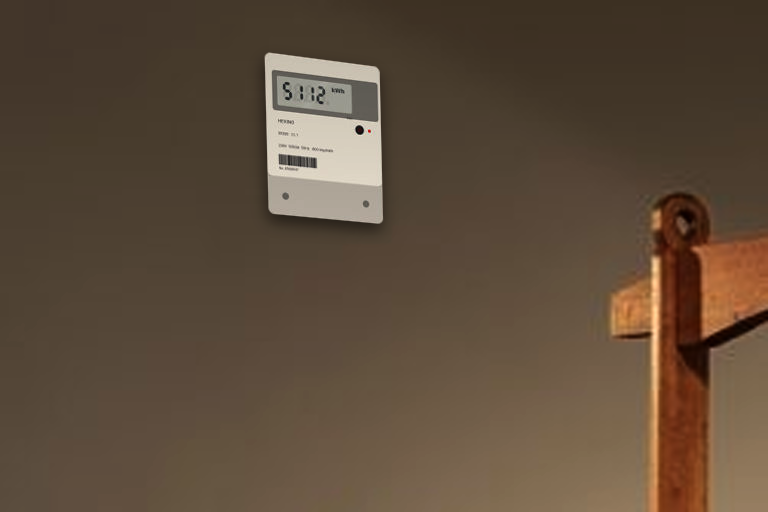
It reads 5112 kWh
